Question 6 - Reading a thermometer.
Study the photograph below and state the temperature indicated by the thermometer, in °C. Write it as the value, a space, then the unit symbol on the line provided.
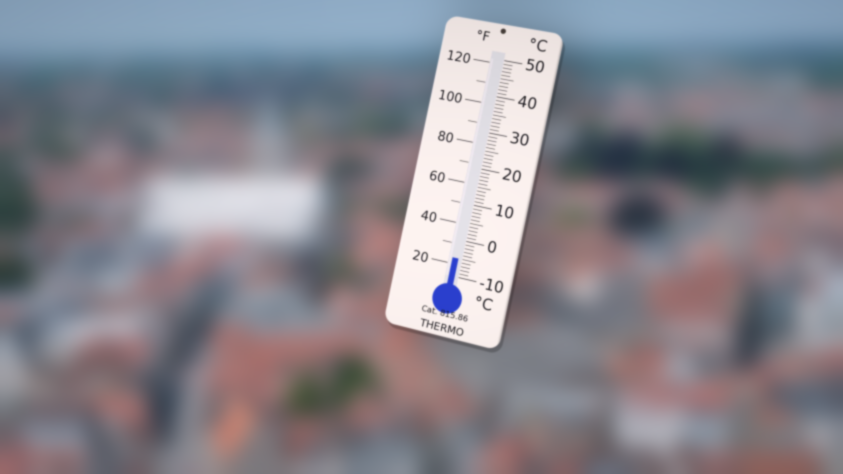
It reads -5 °C
